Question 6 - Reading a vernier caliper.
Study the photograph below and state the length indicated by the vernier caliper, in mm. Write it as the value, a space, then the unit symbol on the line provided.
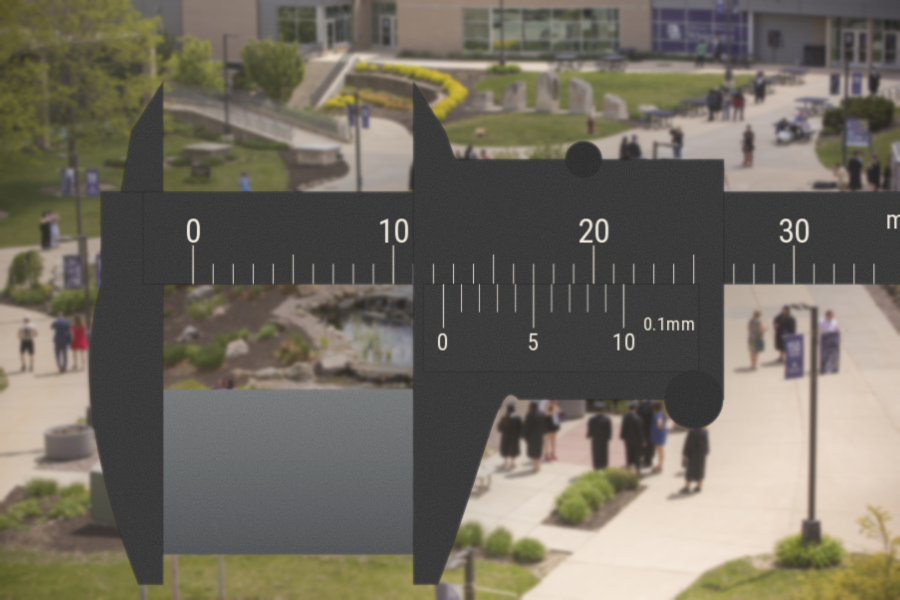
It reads 12.5 mm
